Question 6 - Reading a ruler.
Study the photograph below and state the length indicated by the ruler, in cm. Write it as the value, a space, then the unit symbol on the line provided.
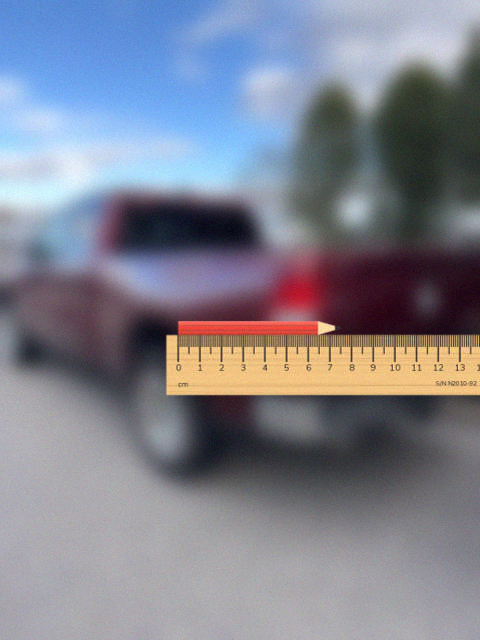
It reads 7.5 cm
